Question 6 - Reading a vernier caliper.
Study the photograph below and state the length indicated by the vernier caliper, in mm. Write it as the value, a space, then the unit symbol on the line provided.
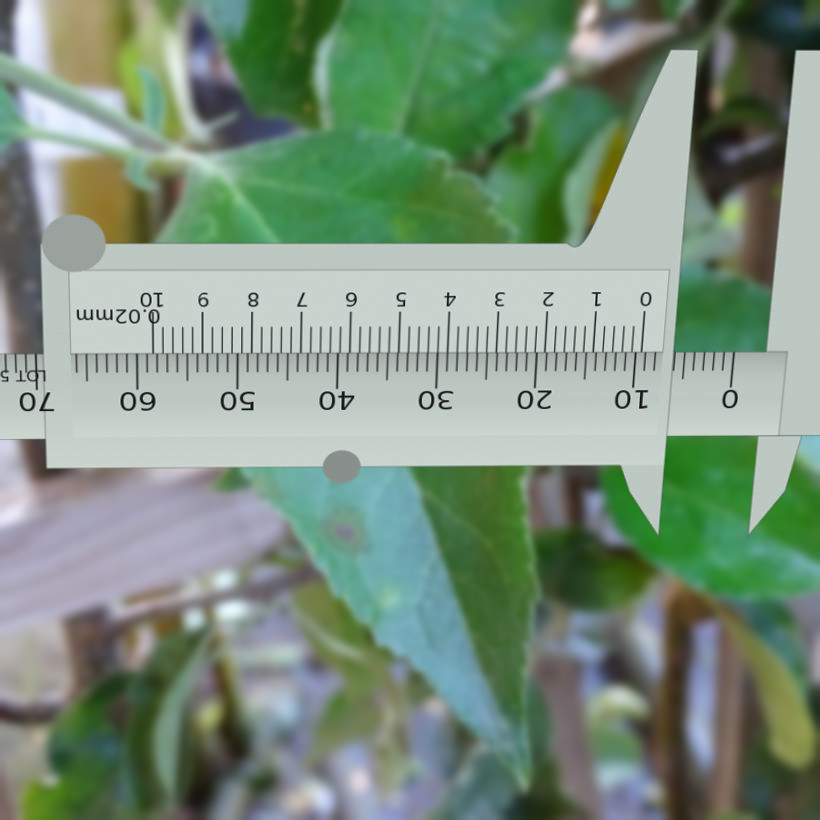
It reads 9.4 mm
